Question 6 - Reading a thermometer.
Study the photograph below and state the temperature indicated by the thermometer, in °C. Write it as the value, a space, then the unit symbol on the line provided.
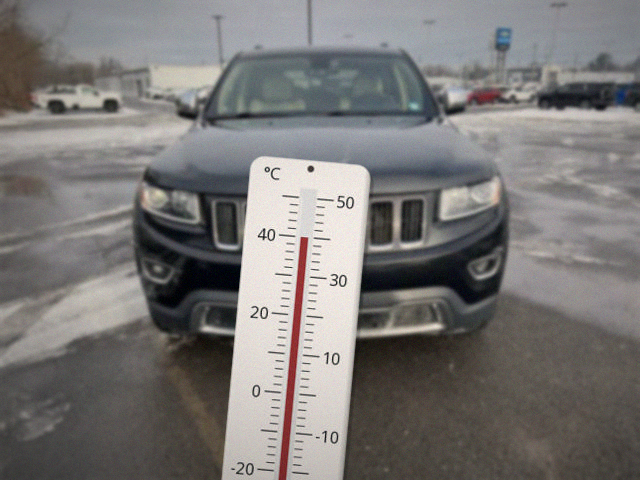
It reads 40 °C
